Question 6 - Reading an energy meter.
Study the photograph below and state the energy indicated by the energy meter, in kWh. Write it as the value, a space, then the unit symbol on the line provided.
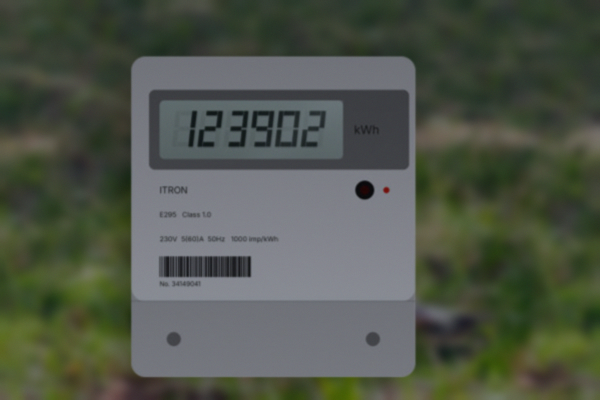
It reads 123902 kWh
